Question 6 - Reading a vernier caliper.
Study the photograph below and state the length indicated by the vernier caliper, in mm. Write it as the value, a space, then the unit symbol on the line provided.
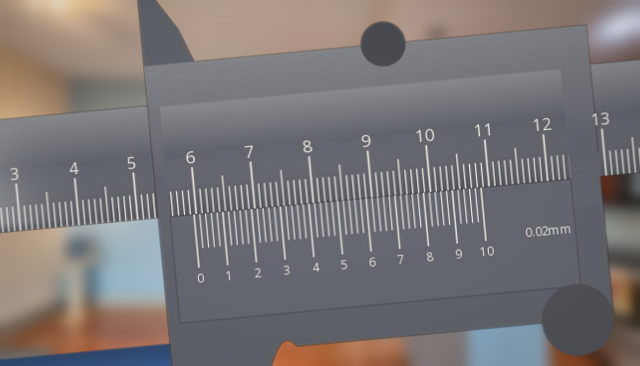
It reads 59.6 mm
